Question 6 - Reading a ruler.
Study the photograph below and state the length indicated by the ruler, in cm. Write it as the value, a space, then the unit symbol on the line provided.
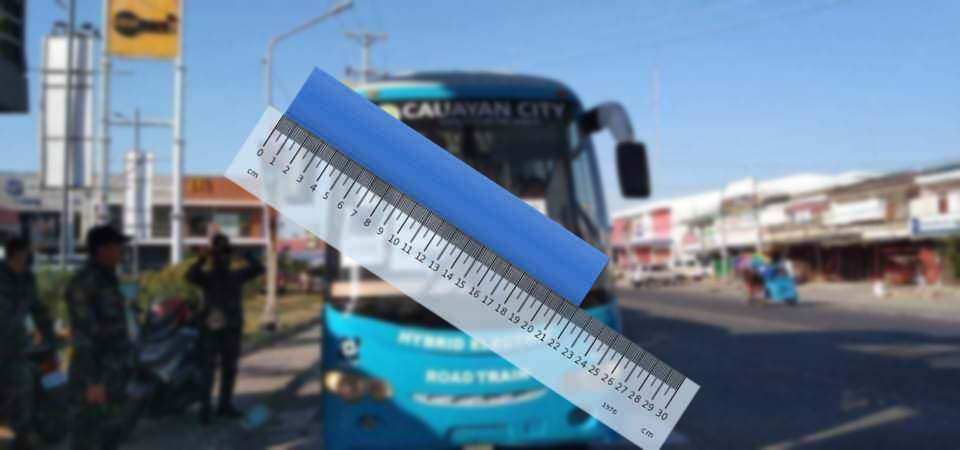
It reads 22 cm
